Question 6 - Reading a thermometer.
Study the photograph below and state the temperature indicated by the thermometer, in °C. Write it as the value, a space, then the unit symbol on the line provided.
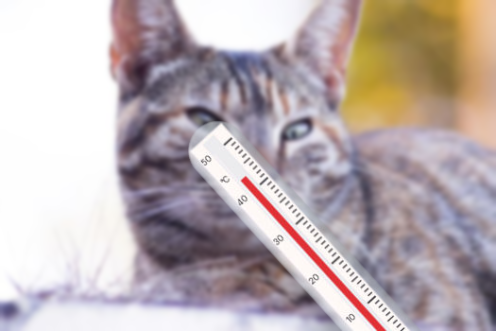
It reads 43 °C
